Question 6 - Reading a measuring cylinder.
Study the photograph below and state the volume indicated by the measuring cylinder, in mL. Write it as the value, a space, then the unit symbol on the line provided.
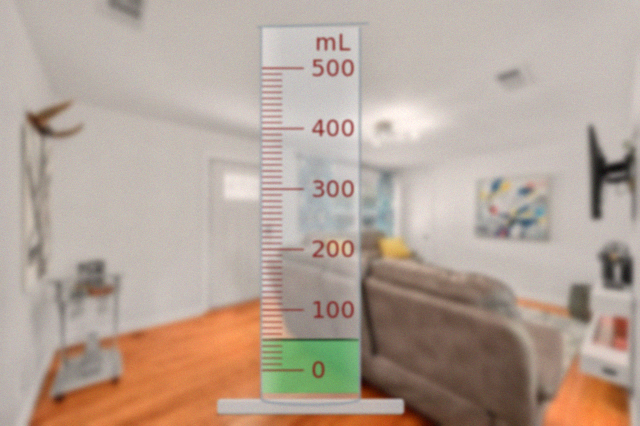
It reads 50 mL
